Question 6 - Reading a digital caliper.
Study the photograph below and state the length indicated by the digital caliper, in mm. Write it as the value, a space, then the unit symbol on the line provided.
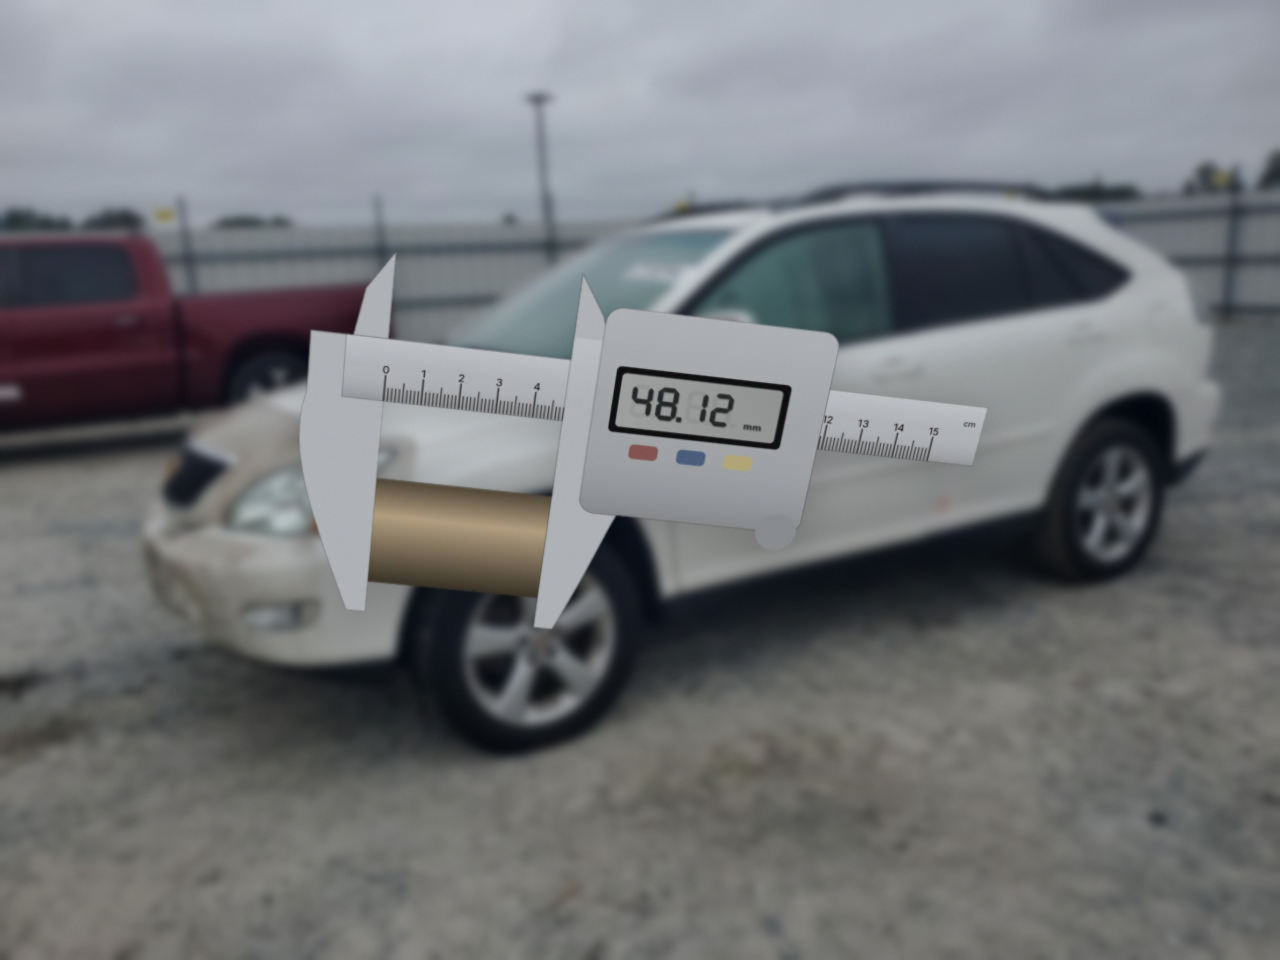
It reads 48.12 mm
